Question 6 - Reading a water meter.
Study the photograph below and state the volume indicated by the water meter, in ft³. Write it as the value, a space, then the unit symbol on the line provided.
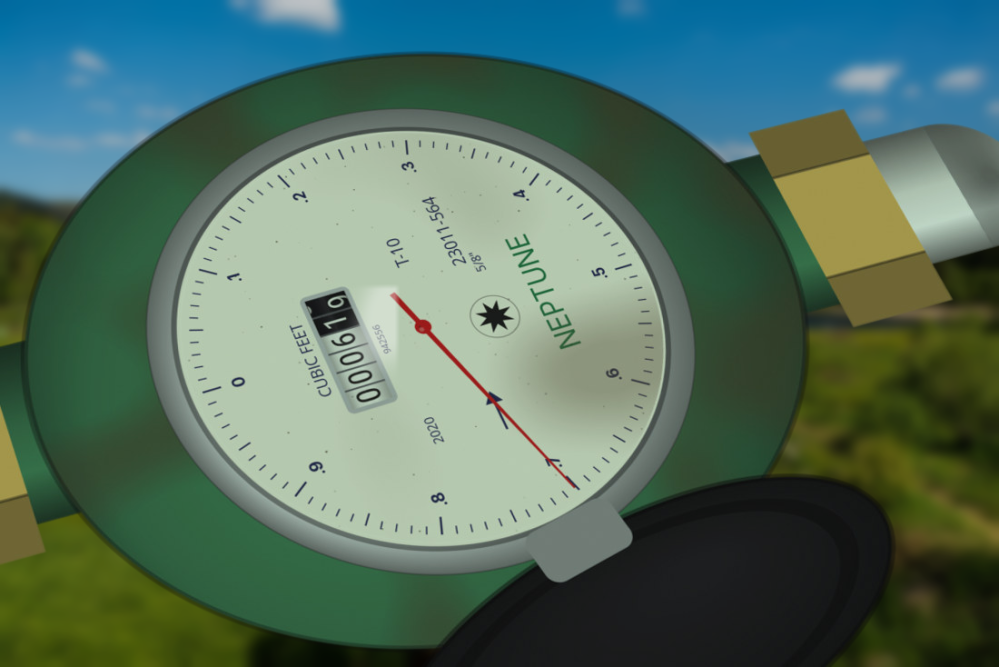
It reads 618.70 ft³
